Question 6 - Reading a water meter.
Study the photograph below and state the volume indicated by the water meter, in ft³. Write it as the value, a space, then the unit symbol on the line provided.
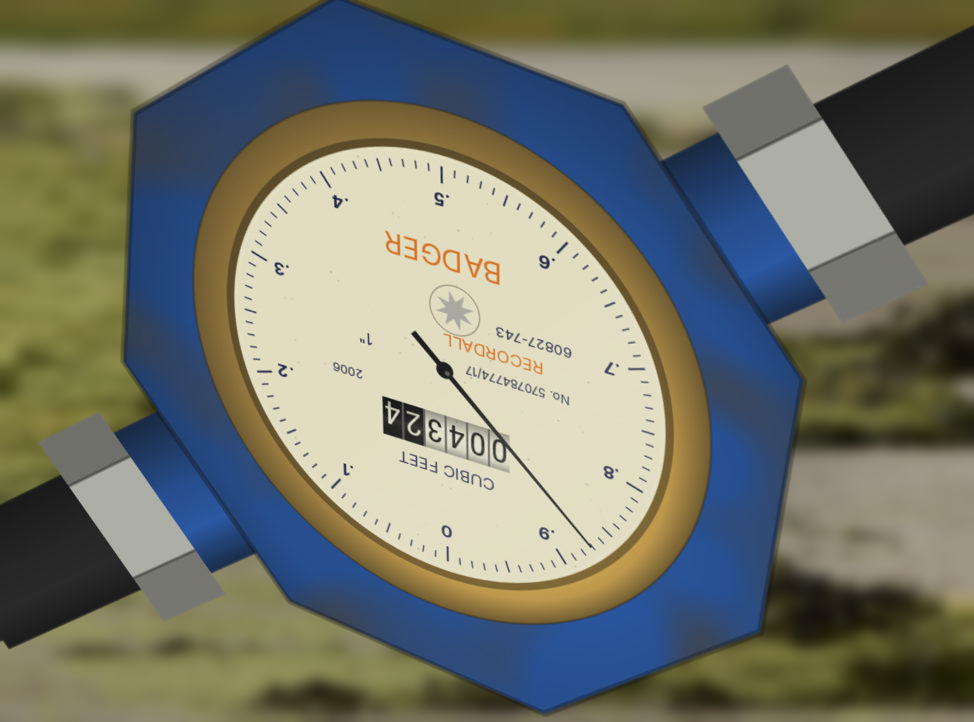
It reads 4323.87 ft³
